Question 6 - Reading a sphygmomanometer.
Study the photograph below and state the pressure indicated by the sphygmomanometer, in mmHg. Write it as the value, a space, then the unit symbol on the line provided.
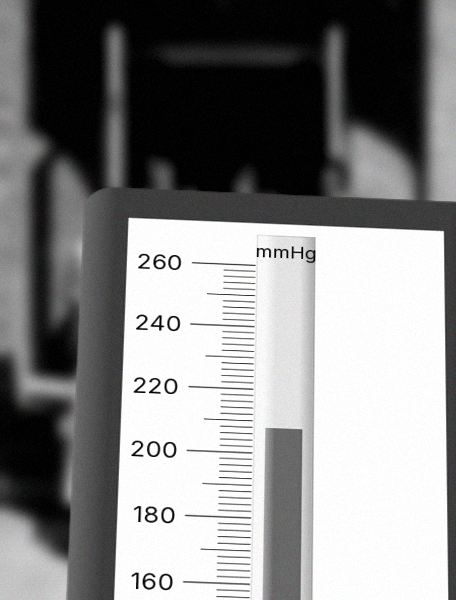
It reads 208 mmHg
